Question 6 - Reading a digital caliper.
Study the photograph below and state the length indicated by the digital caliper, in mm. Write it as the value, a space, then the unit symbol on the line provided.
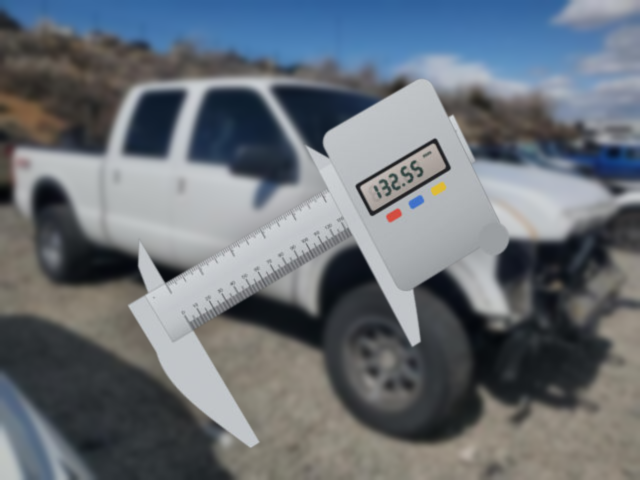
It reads 132.55 mm
